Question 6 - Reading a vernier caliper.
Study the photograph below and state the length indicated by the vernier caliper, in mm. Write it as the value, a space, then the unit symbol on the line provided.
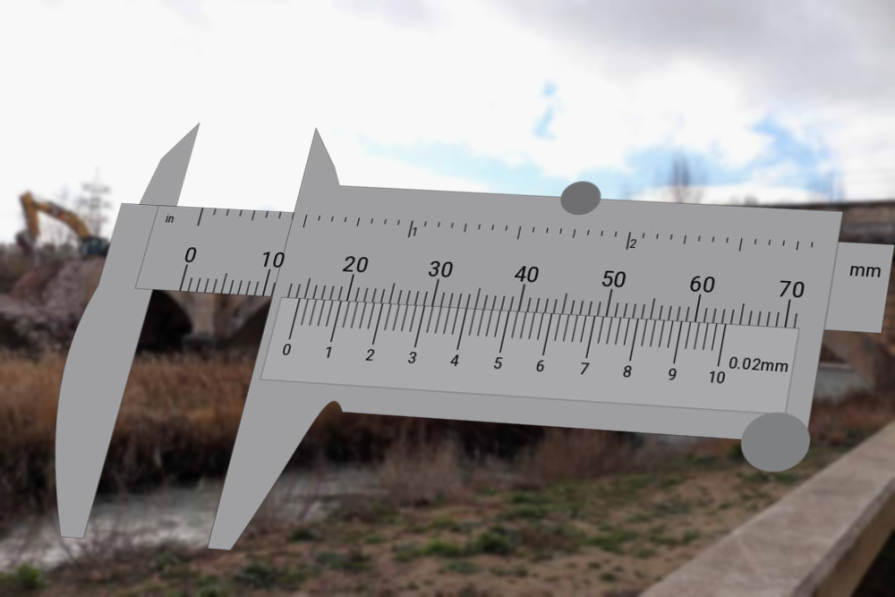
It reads 14.4 mm
